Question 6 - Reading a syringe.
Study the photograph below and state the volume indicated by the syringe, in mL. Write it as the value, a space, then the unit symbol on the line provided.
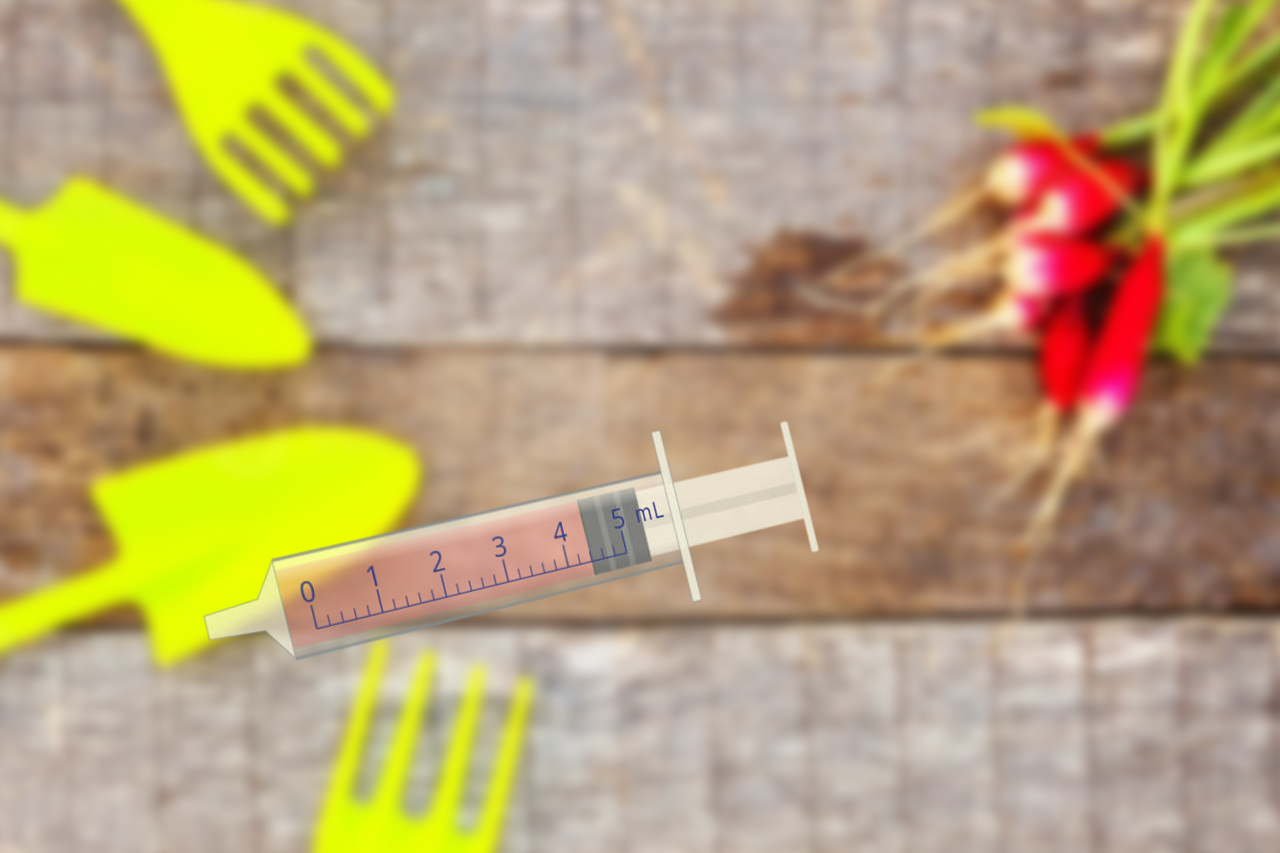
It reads 4.4 mL
